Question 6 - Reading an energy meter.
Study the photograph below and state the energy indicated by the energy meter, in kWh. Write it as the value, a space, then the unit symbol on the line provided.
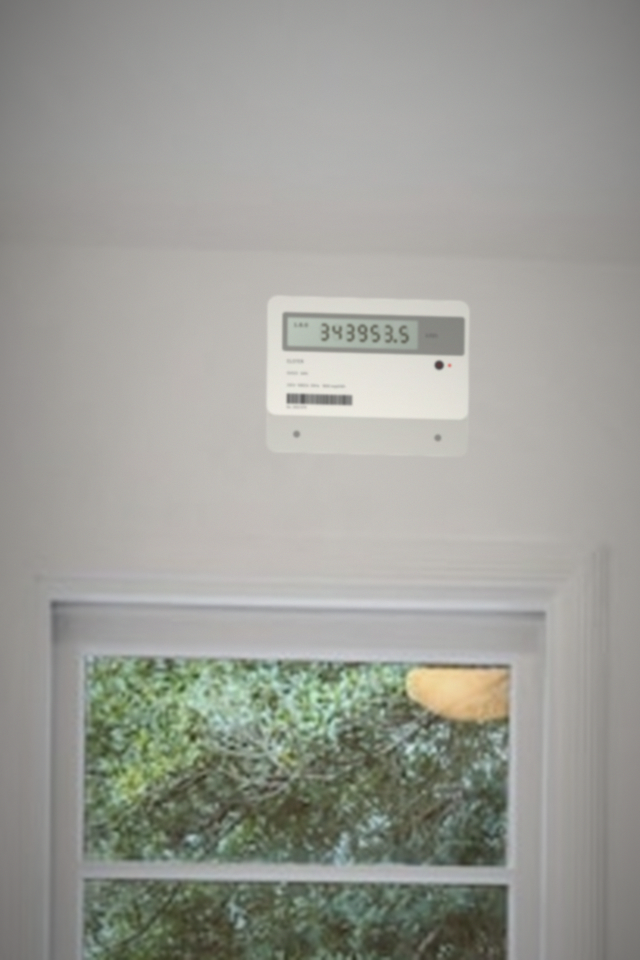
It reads 343953.5 kWh
